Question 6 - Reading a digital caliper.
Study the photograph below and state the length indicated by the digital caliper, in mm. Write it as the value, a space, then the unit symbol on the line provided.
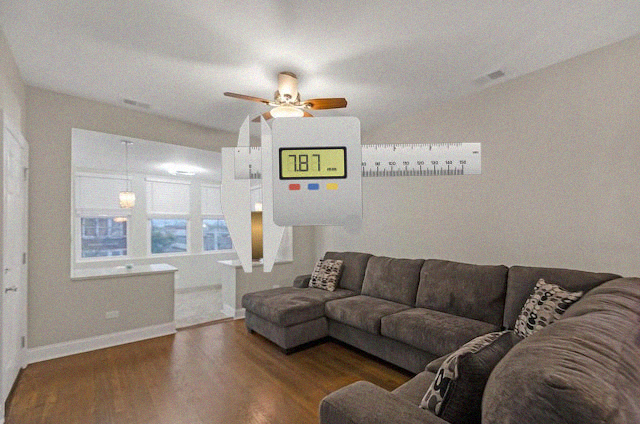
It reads 7.87 mm
